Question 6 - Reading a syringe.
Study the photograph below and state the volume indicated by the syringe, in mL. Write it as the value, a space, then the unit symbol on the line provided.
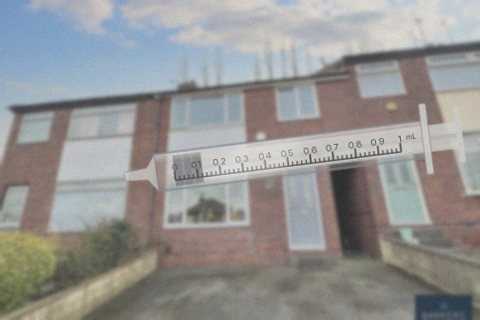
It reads 0 mL
